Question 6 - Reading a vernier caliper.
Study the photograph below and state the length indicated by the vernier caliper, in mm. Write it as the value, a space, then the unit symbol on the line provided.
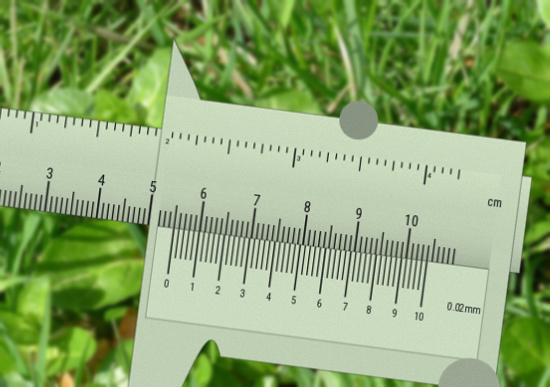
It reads 55.0 mm
